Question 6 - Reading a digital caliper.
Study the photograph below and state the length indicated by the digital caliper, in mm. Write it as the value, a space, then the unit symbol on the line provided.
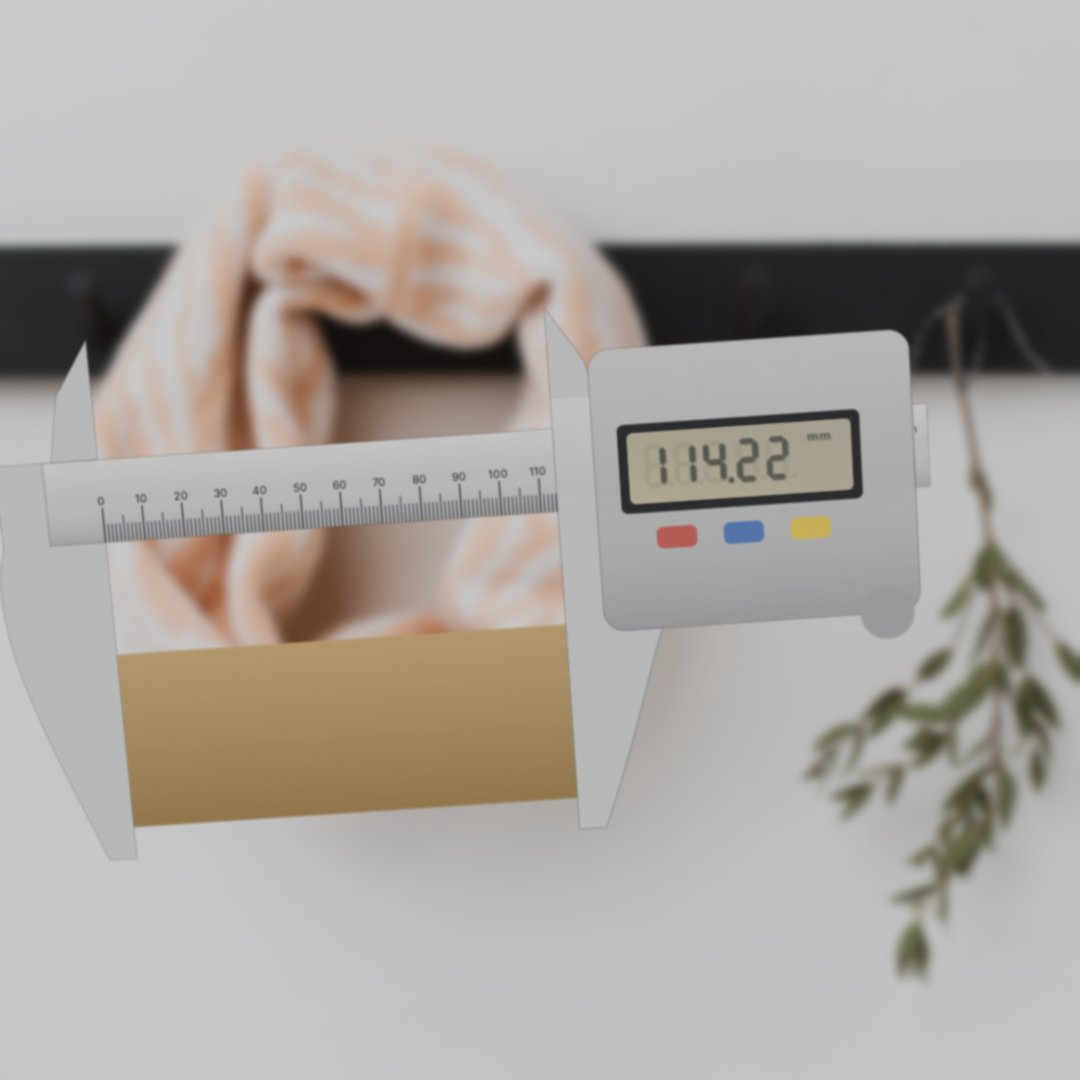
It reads 114.22 mm
